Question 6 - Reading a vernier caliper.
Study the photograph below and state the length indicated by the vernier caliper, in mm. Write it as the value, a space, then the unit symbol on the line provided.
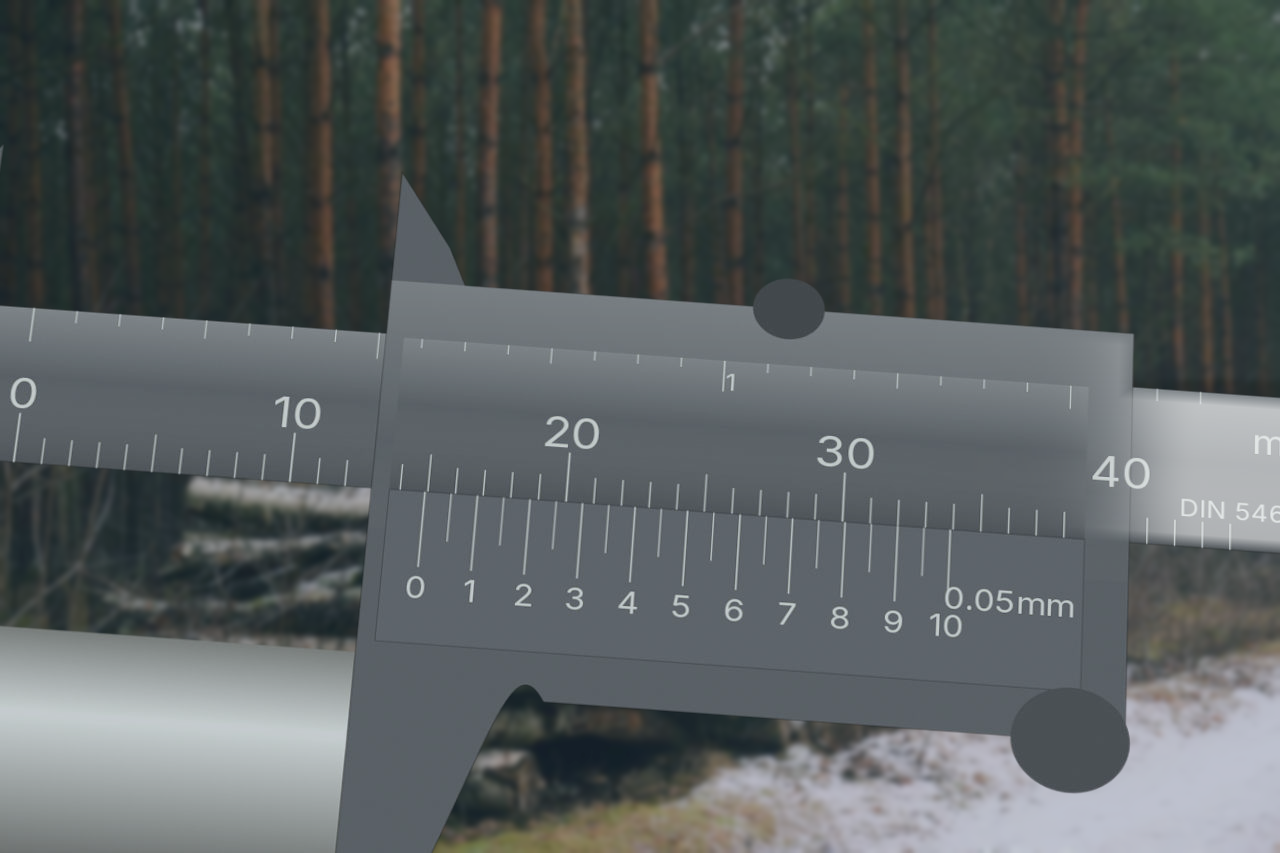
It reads 14.90 mm
